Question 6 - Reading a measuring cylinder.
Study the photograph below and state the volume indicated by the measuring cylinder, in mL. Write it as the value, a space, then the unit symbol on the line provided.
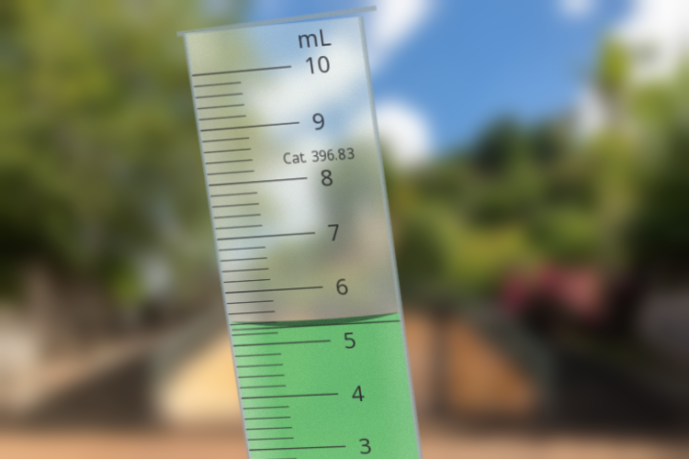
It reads 5.3 mL
